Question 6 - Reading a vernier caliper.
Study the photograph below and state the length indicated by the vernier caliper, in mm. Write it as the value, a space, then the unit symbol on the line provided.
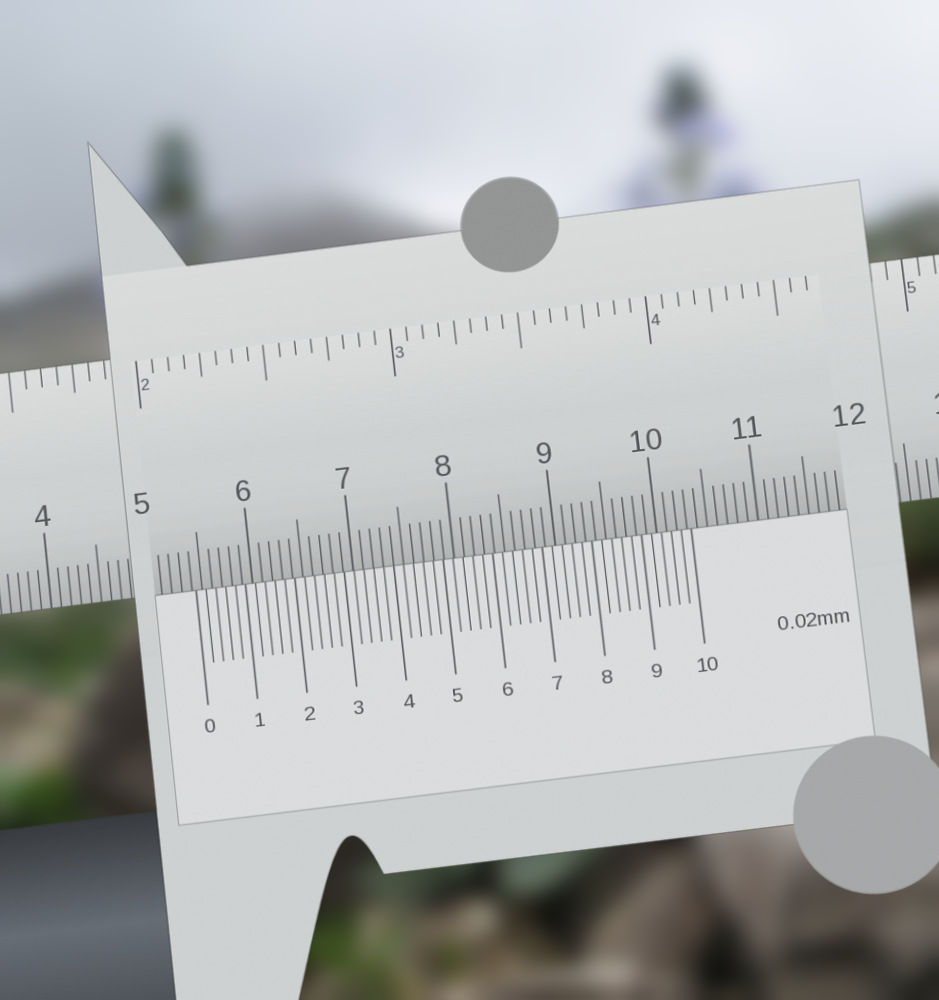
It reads 54.4 mm
